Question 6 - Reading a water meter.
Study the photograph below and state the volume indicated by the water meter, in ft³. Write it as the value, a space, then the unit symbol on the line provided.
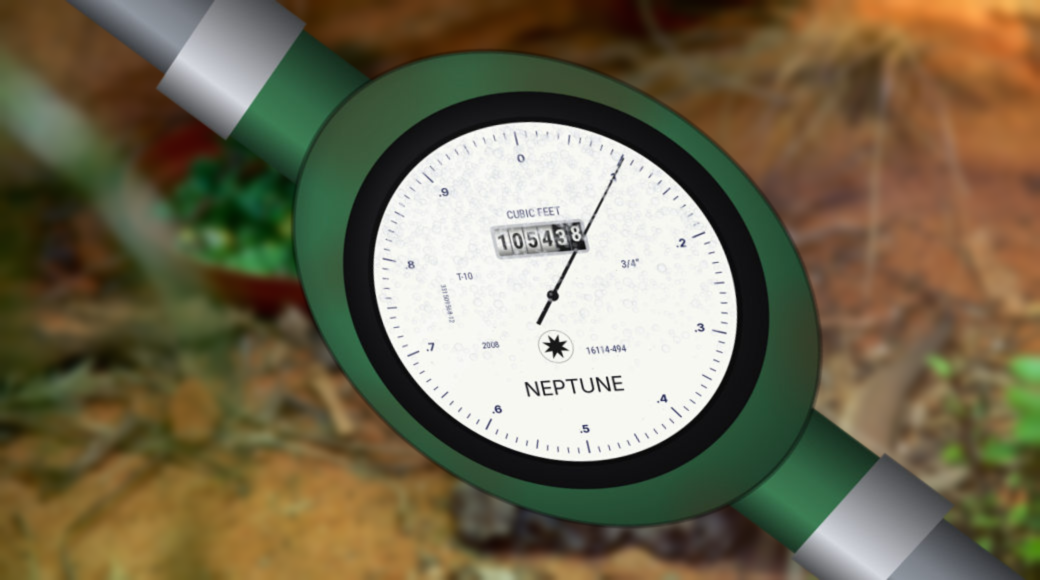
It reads 105438.10 ft³
